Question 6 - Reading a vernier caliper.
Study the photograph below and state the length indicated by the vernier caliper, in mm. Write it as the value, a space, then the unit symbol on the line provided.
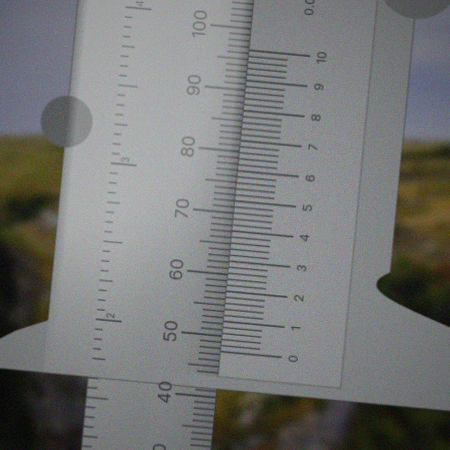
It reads 47.5 mm
